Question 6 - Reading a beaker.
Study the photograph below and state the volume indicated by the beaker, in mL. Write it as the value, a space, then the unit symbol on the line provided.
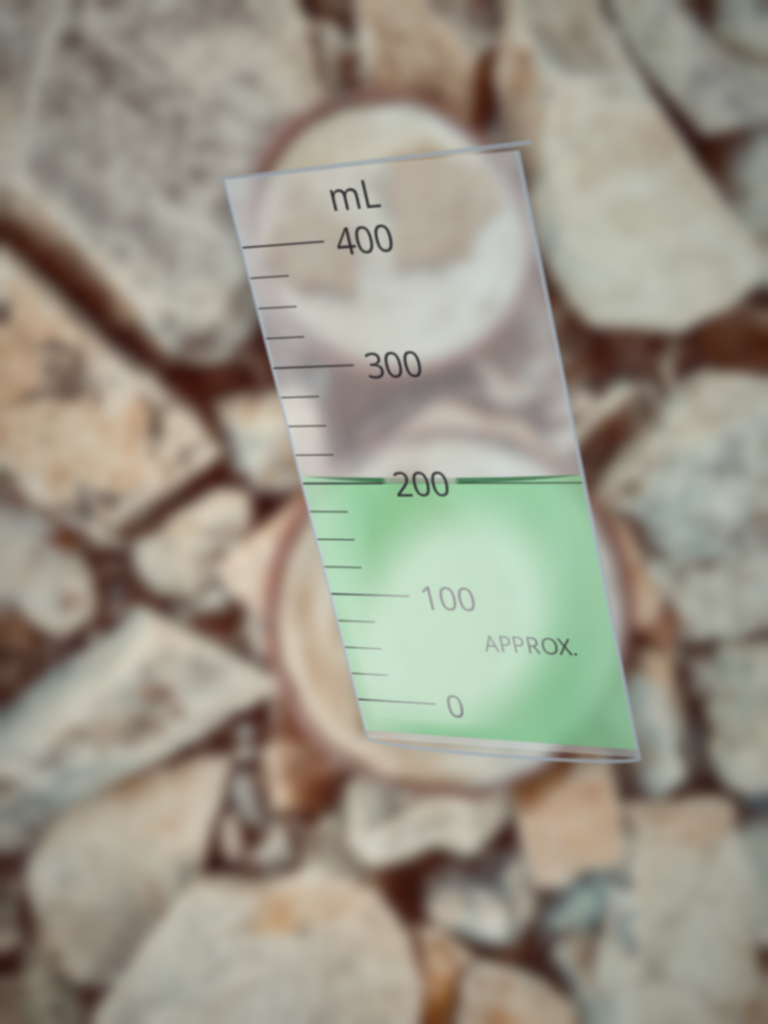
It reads 200 mL
